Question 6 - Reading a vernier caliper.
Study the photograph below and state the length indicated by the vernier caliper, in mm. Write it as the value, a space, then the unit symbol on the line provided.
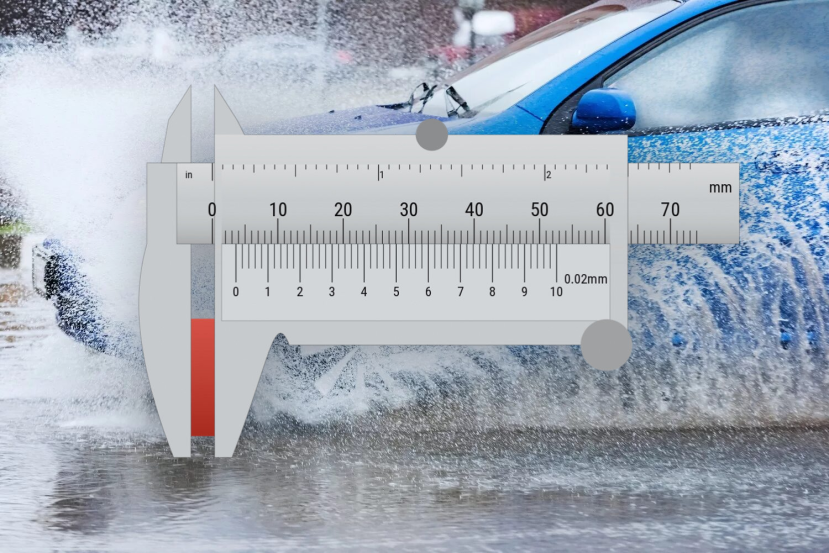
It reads 3.6 mm
